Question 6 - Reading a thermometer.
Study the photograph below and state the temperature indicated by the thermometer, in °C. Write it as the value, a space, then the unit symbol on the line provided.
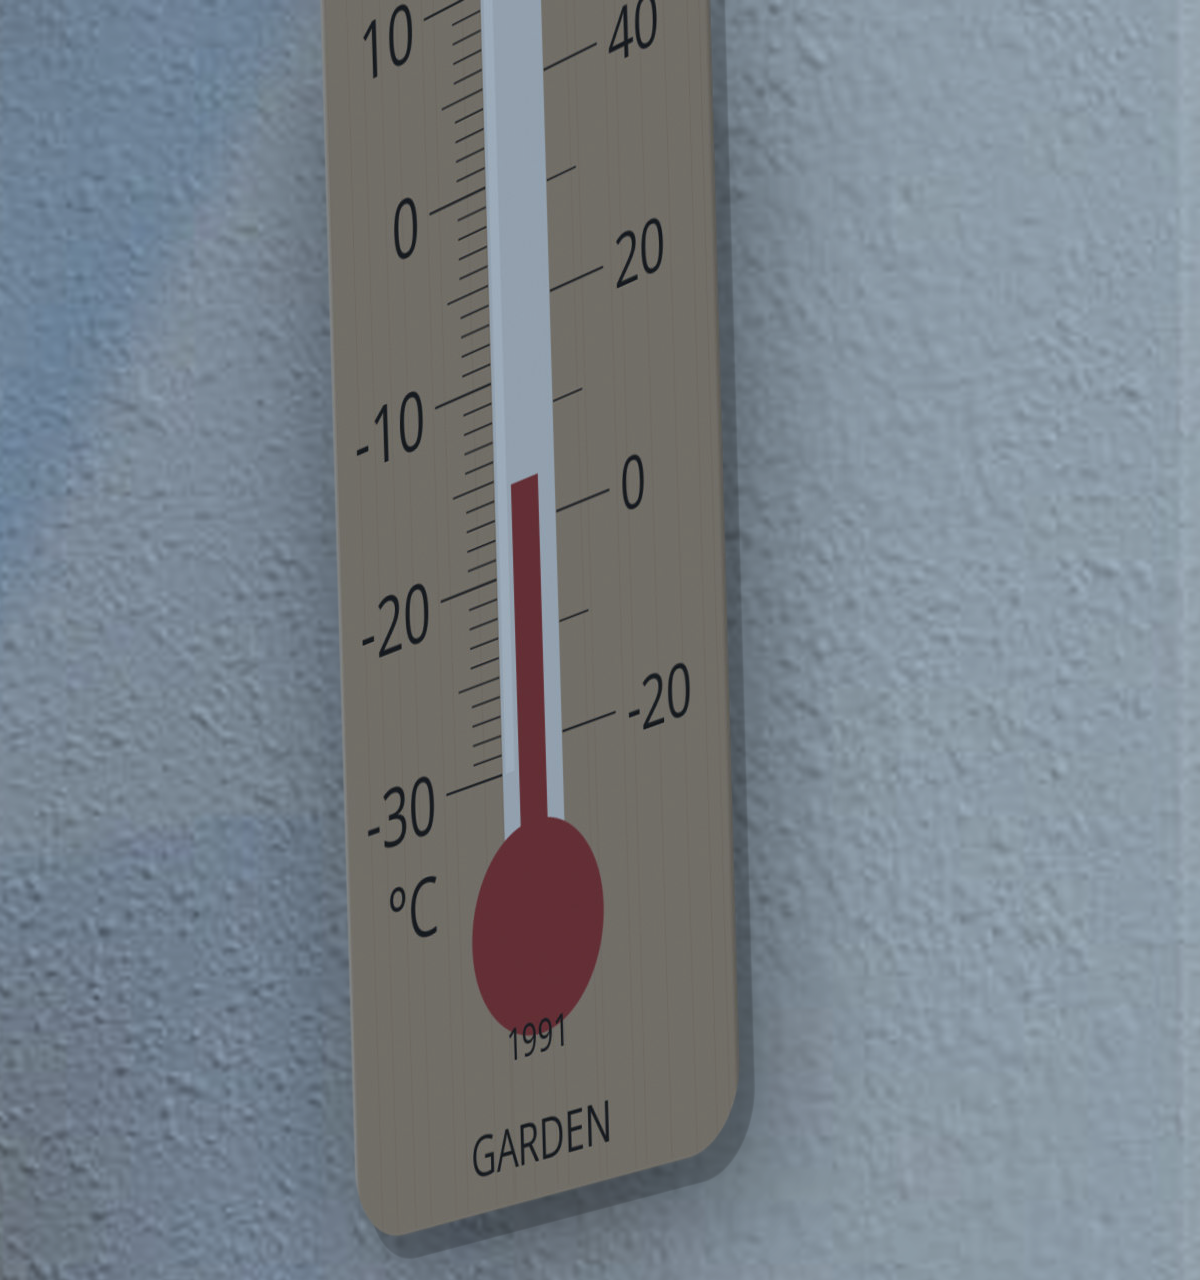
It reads -15.5 °C
